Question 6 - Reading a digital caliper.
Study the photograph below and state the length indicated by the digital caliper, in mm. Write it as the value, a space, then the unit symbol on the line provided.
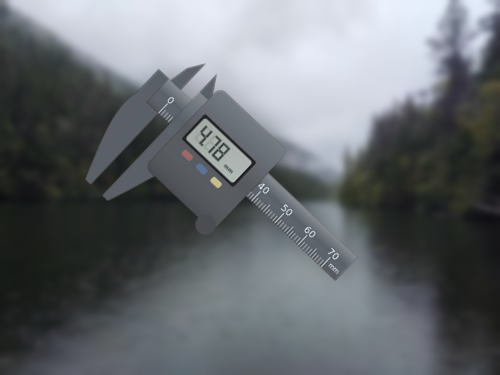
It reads 4.78 mm
